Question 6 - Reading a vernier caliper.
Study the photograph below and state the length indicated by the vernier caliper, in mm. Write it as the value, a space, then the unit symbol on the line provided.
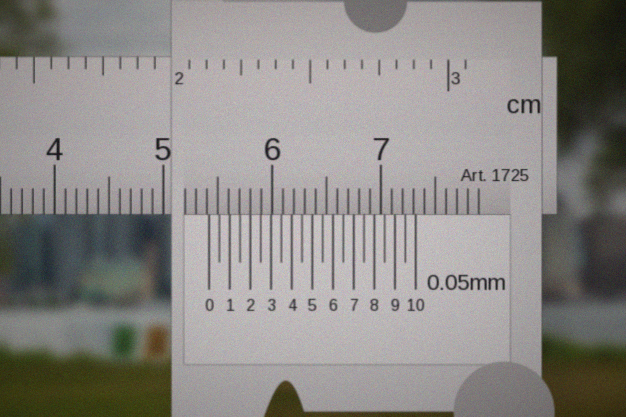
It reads 54.2 mm
